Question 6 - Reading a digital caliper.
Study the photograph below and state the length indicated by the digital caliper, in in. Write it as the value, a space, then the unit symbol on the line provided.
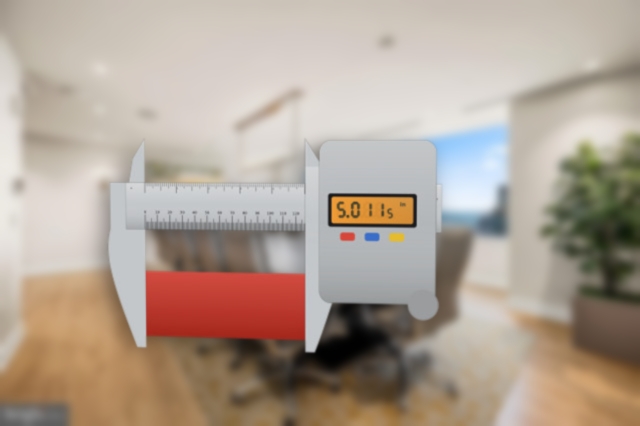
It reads 5.0115 in
